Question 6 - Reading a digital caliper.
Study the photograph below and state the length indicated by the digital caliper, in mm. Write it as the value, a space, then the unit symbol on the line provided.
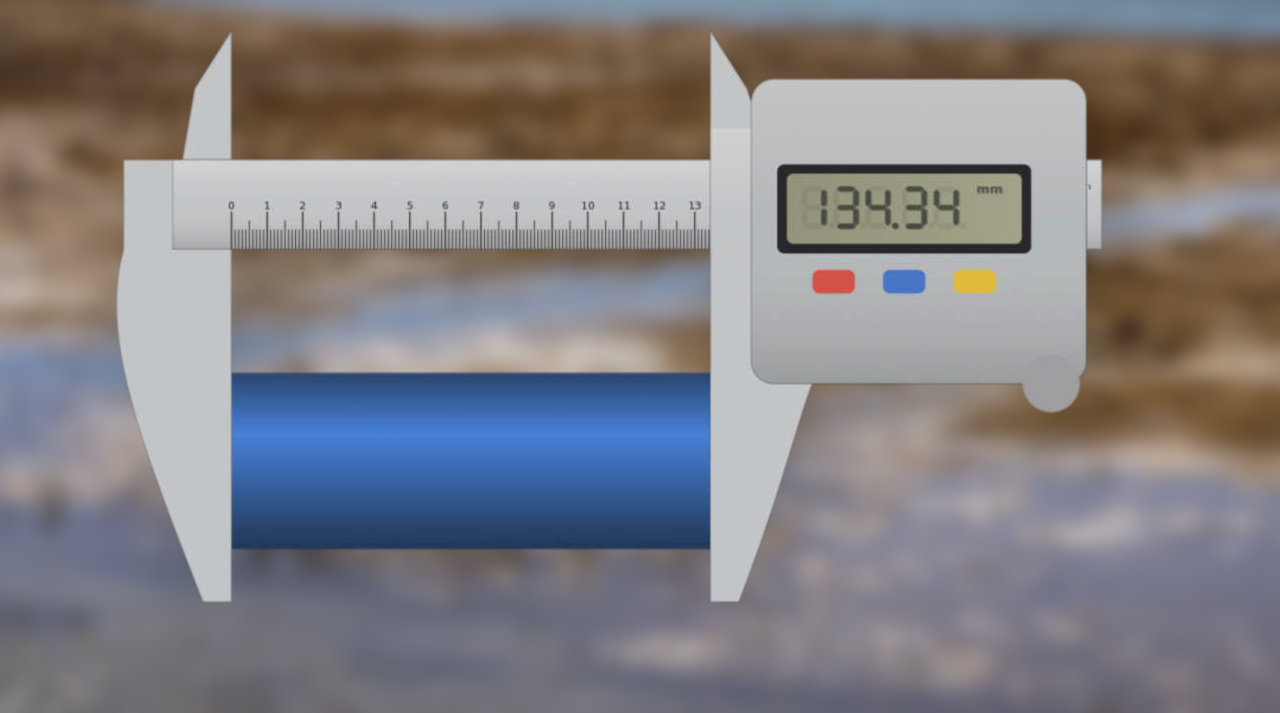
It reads 134.34 mm
